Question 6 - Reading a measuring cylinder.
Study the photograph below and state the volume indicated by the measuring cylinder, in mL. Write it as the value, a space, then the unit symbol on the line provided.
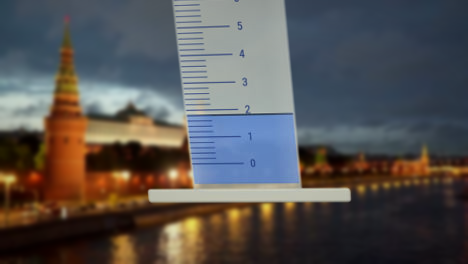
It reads 1.8 mL
